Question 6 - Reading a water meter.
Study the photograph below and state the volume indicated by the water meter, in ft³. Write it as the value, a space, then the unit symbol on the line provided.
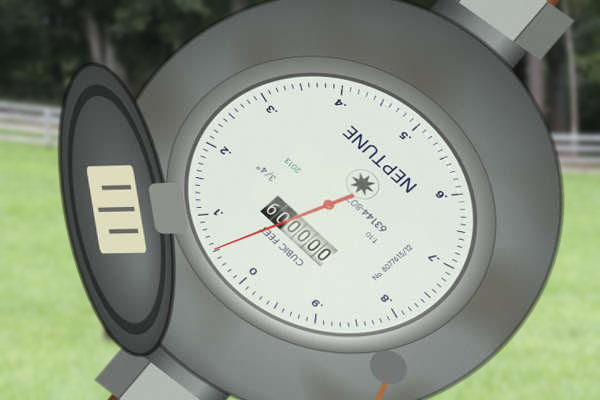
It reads 9.05 ft³
